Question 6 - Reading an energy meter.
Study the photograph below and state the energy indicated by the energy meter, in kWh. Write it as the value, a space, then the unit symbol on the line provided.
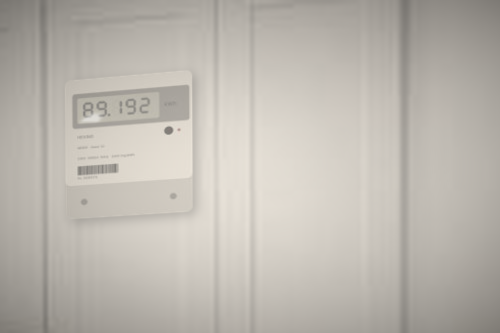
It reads 89.192 kWh
